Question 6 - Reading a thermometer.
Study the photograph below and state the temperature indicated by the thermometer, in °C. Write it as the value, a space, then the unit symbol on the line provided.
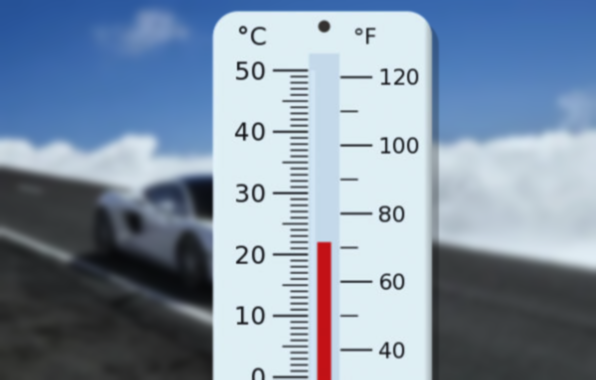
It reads 22 °C
